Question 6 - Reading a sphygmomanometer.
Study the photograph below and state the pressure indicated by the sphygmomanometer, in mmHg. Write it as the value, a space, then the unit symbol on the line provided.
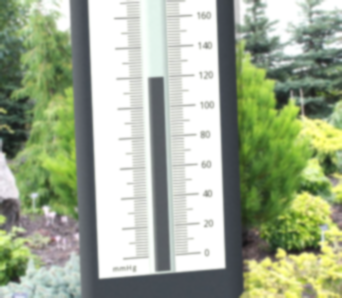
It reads 120 mmHg
